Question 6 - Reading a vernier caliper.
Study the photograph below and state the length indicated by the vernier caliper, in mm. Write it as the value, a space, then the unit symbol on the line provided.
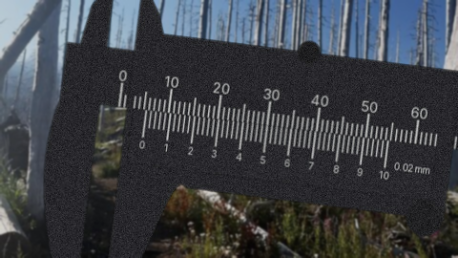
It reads 5.5 mm
